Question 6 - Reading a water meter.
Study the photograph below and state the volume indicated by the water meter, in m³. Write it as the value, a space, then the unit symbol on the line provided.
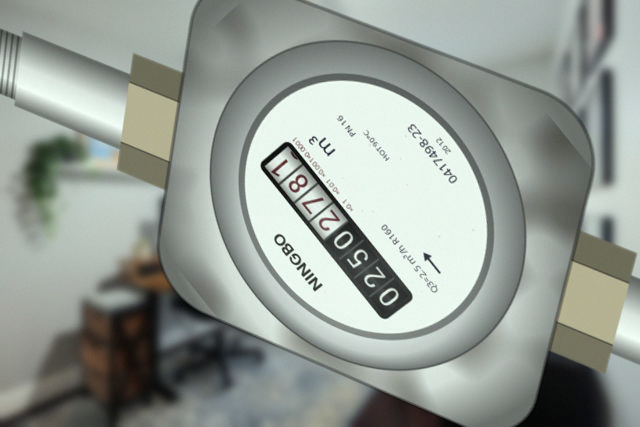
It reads 250.2781 m³
